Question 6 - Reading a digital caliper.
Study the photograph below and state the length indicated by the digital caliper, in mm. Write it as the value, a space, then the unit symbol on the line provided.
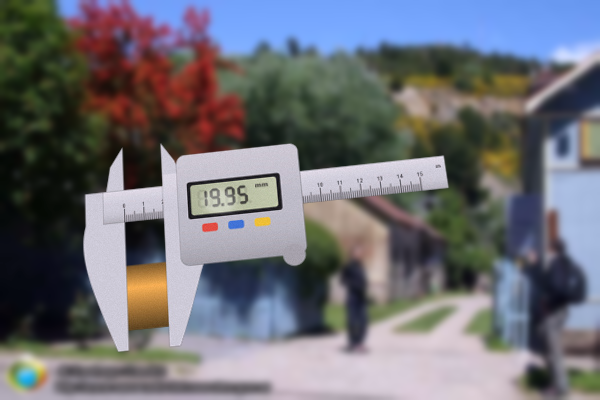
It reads 19.95 mm
